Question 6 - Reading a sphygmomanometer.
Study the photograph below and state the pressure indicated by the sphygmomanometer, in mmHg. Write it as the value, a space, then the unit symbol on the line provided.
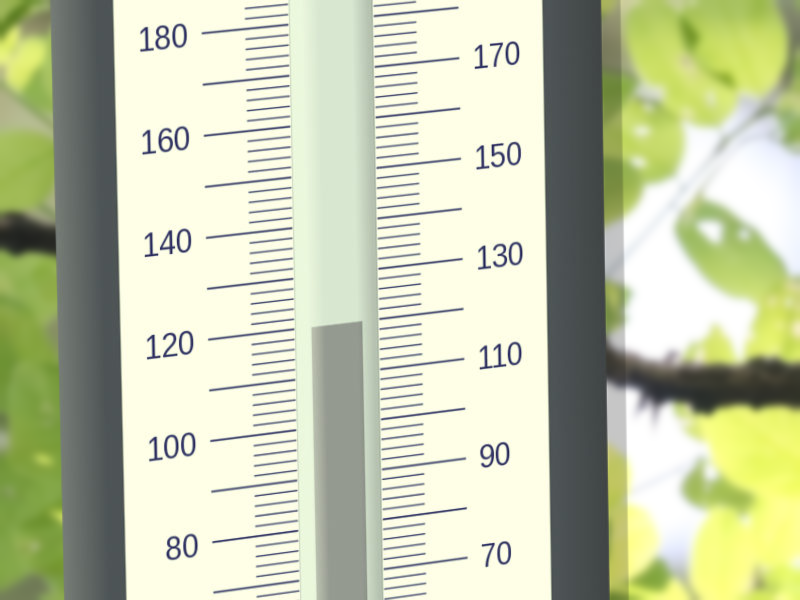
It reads 120 mmHg
